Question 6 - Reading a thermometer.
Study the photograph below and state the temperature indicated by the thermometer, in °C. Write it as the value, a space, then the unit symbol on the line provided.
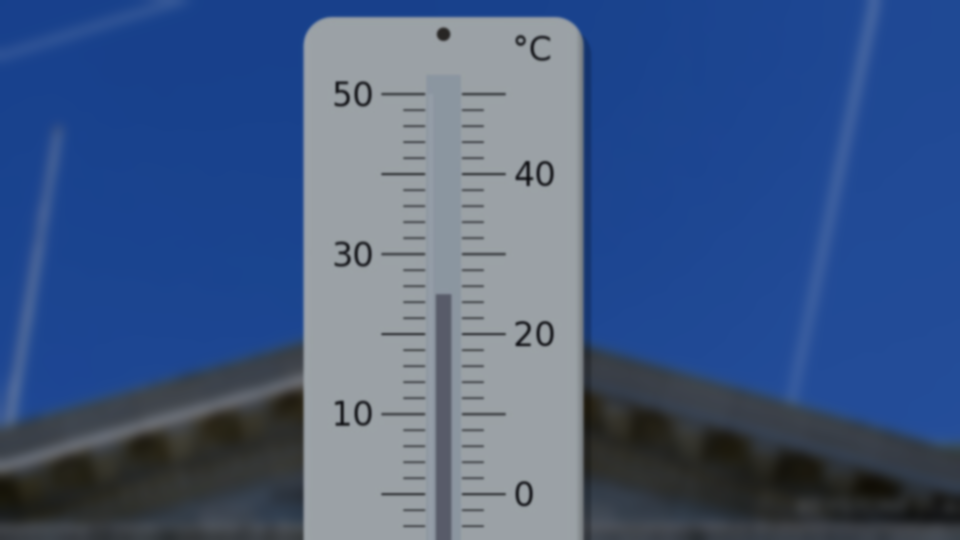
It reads 25 °C
